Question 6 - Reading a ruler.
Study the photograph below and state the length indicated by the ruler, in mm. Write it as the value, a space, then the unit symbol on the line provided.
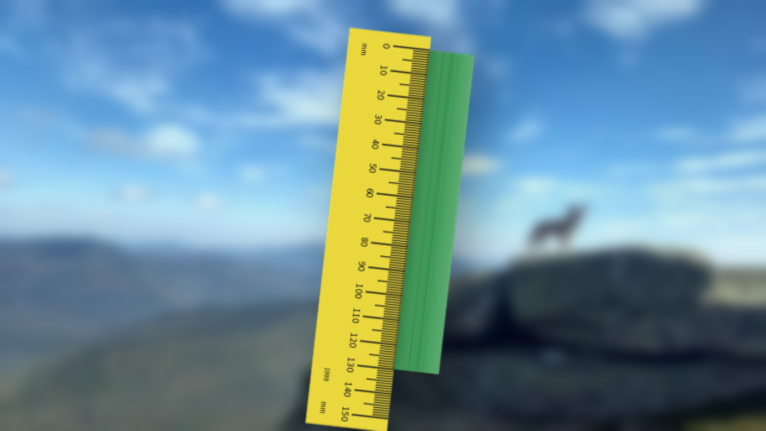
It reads 130 mm
